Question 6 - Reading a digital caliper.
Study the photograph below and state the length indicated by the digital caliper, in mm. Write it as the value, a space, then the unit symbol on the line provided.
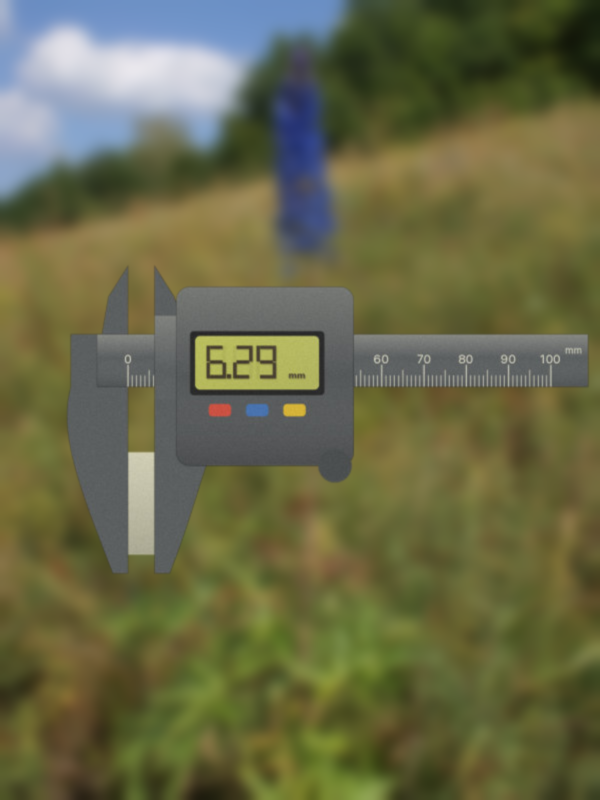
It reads 6.29 mm
